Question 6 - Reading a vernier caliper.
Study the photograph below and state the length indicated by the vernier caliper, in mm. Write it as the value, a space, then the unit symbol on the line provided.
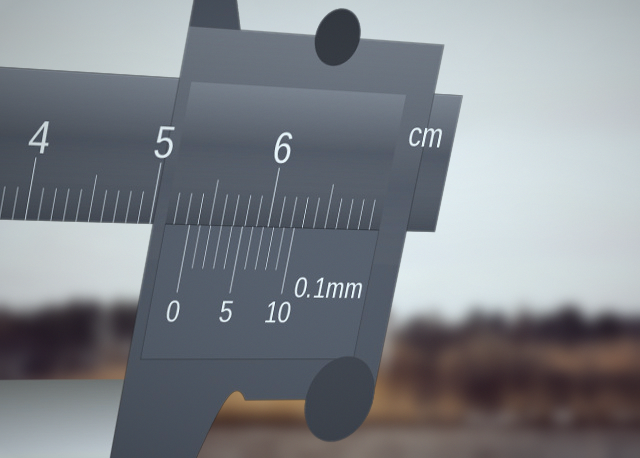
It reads 53.3 mm
